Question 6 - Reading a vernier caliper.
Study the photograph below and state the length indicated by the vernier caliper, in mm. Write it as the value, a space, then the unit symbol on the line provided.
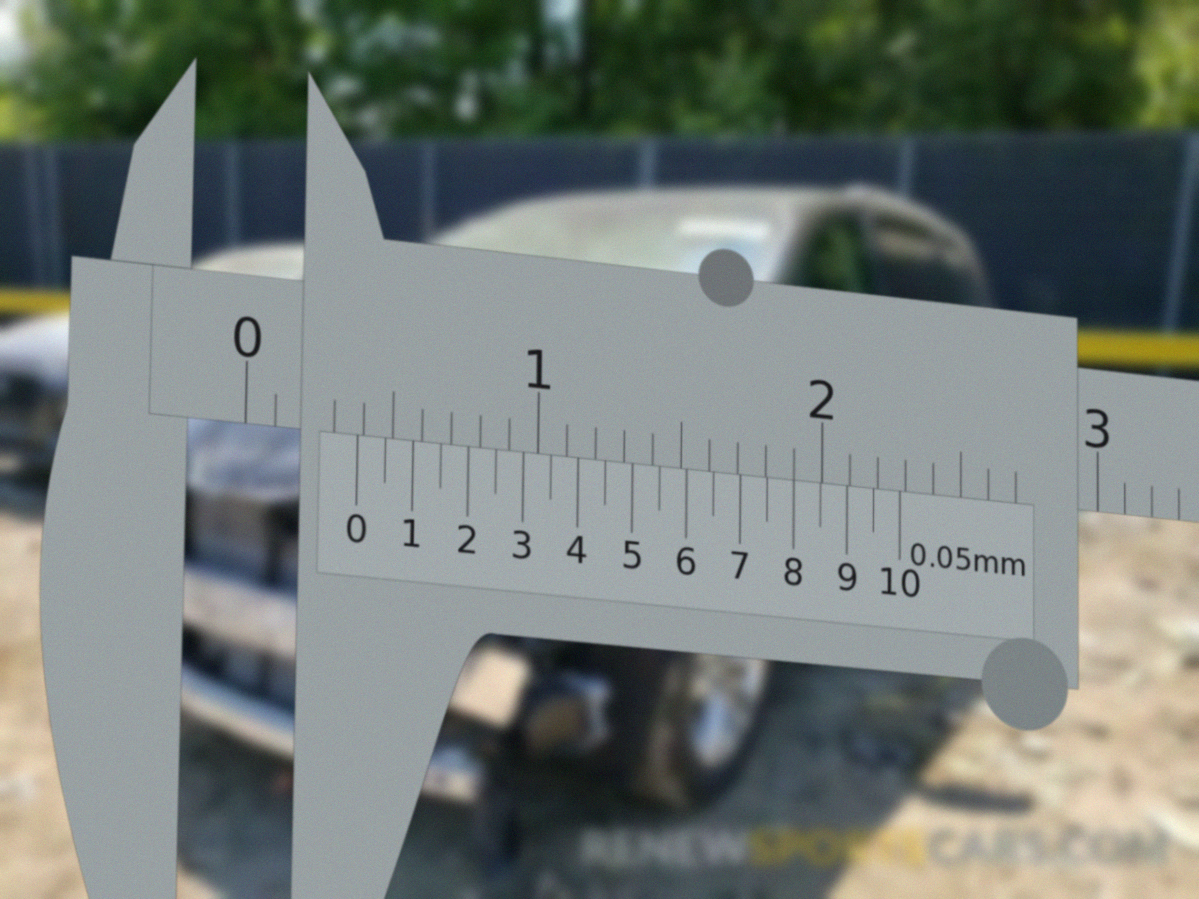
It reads 3.80 mm
